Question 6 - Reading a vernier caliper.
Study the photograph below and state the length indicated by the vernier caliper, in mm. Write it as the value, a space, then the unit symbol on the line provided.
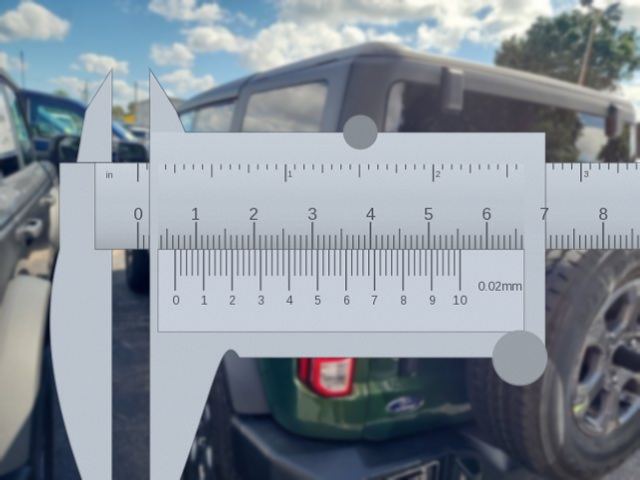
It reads 6.4 mm
